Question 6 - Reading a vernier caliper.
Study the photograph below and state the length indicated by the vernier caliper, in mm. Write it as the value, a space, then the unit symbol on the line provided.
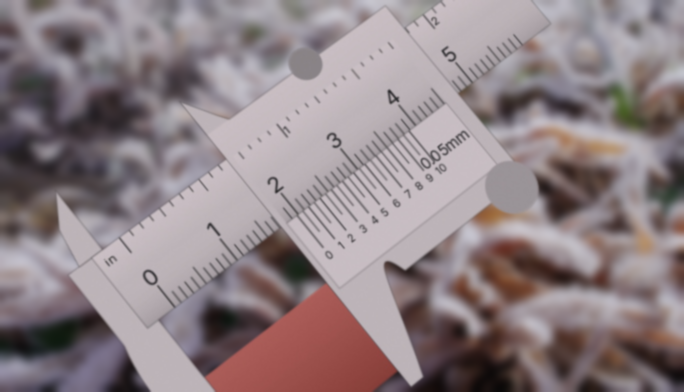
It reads 19.8 mm
